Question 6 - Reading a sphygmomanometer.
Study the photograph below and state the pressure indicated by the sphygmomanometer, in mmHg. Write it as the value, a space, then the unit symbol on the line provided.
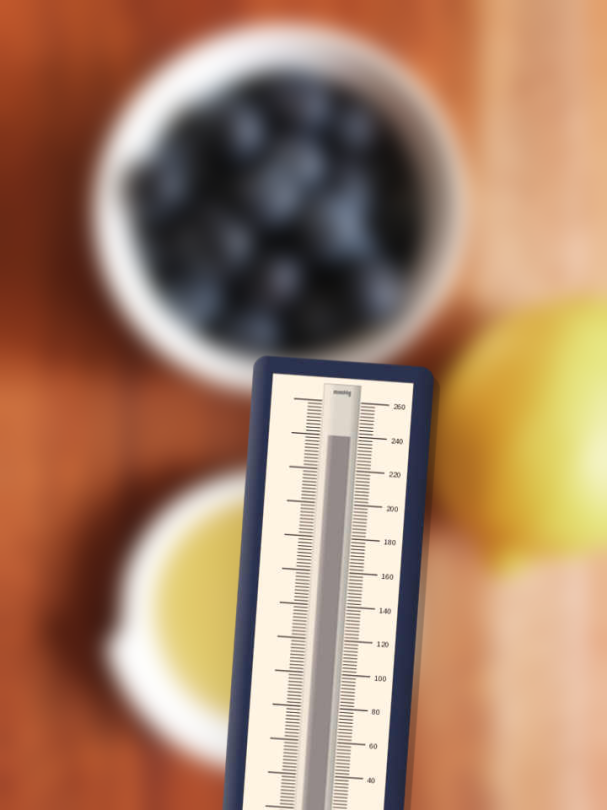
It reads 240 mmHg
